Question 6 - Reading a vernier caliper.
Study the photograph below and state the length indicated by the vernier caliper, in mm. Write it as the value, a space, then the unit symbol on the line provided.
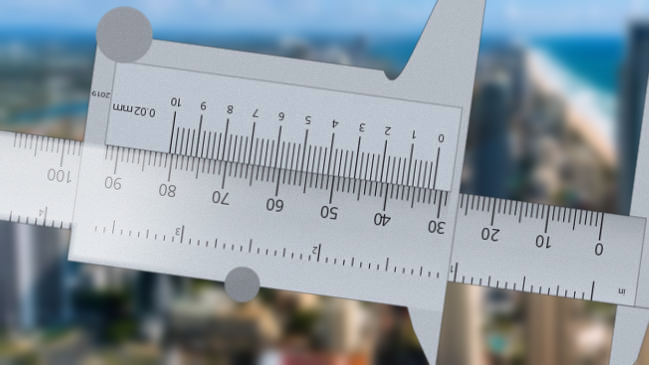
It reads 31.5 mm
